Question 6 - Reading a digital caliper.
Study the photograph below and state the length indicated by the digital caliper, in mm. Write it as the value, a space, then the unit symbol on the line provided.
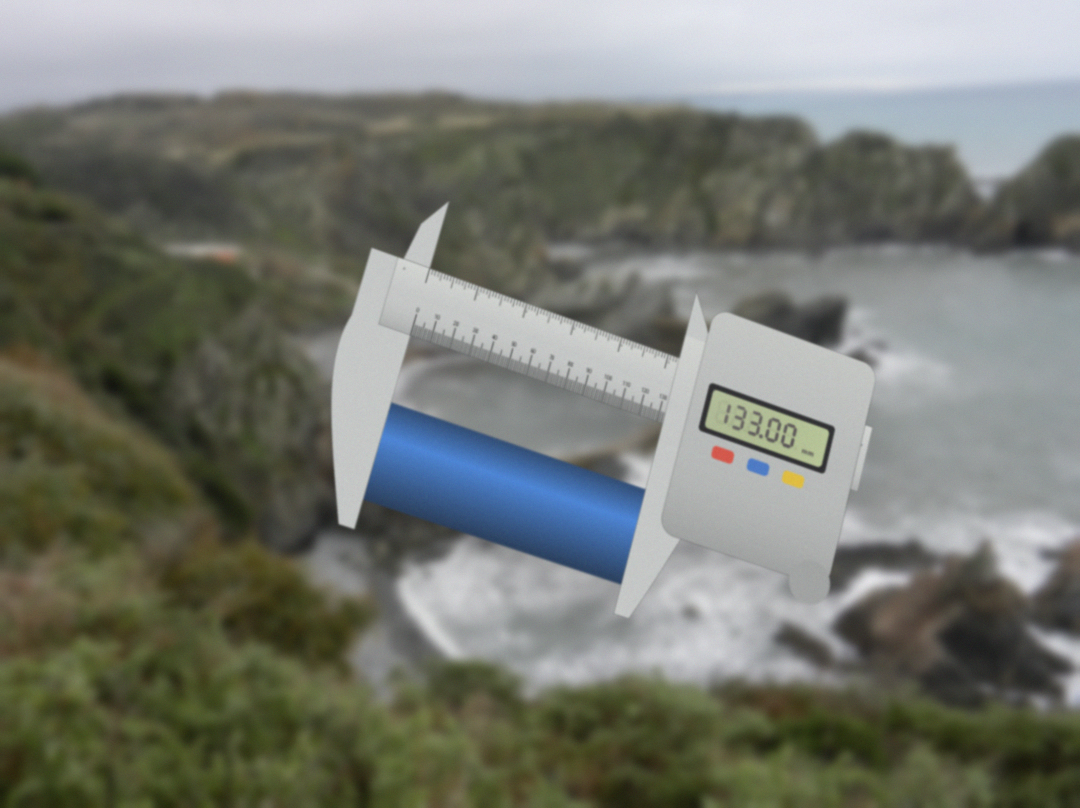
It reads 133.00 mm
